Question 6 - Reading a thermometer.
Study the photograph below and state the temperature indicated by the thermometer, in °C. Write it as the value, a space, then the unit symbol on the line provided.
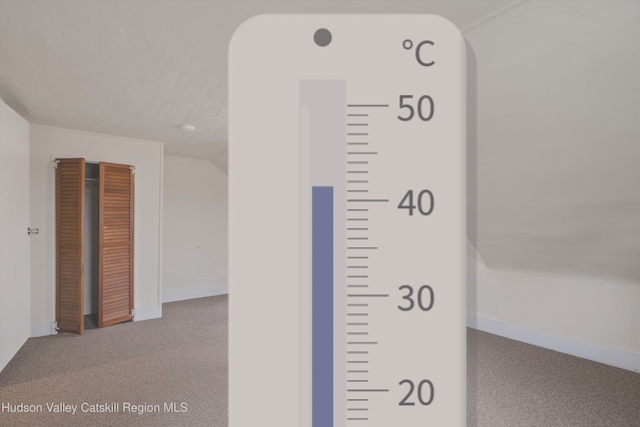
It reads 41.5 °C
